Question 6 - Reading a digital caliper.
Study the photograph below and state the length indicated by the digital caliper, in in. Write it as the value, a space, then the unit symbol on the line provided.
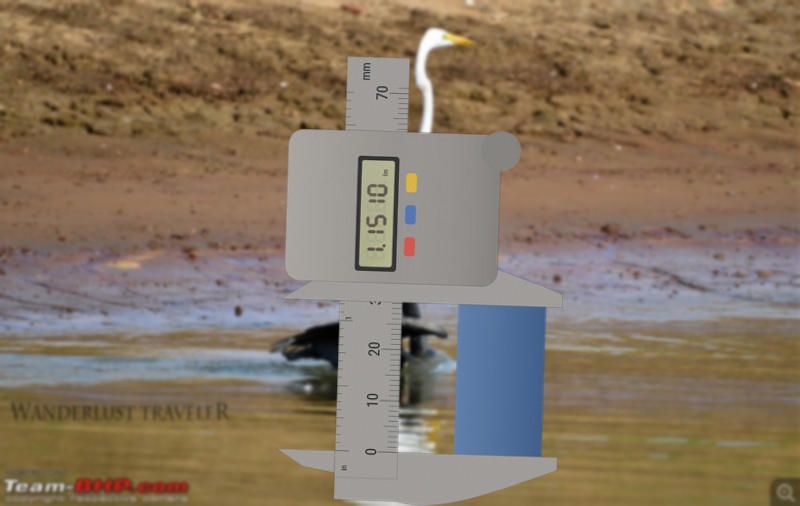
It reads 1.1510 in
